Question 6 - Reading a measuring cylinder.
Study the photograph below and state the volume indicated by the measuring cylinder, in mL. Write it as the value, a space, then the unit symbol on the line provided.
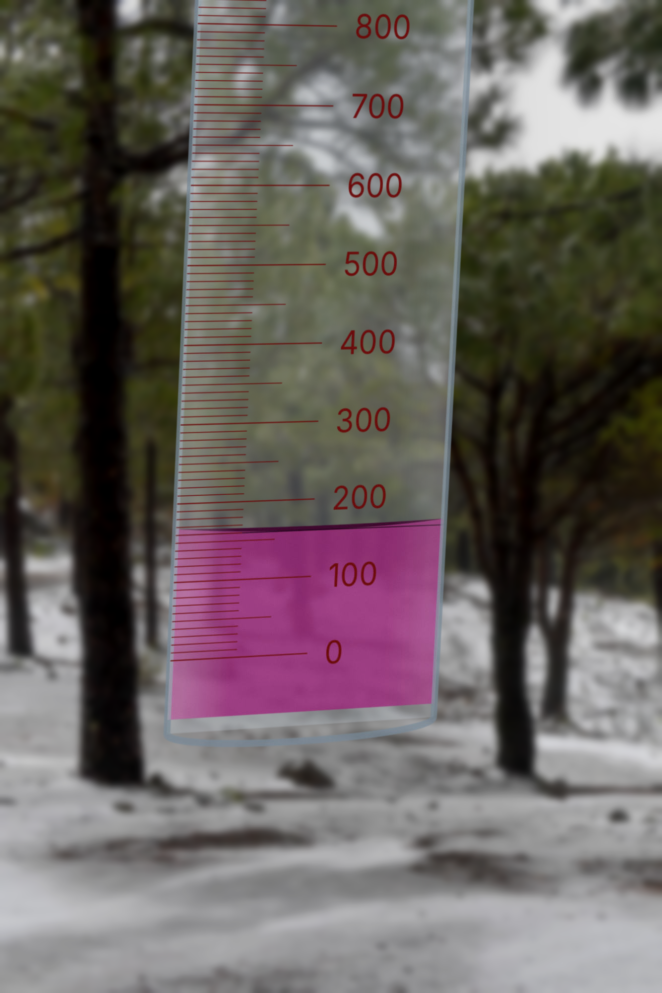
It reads 160 mL
